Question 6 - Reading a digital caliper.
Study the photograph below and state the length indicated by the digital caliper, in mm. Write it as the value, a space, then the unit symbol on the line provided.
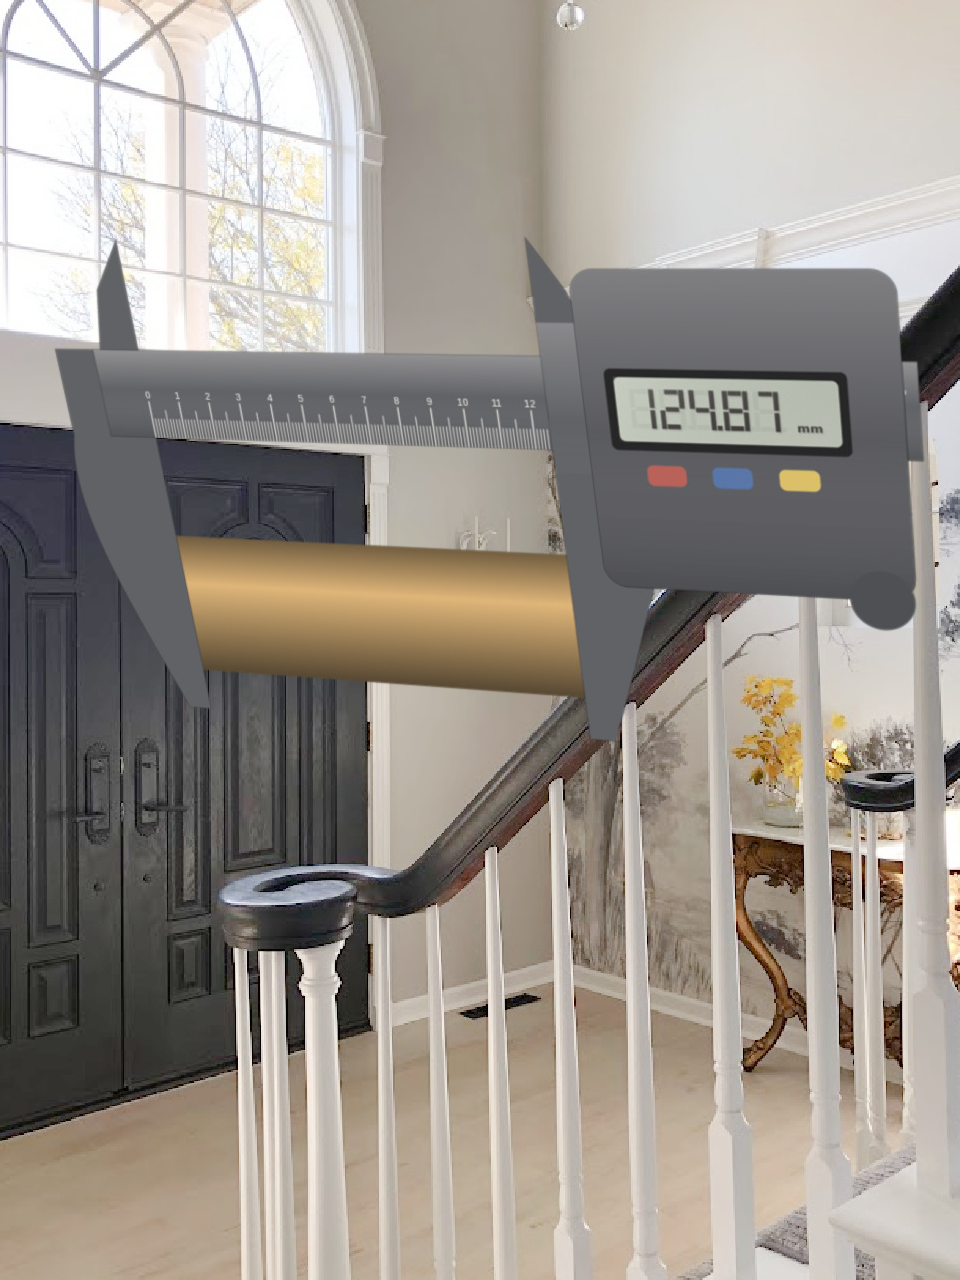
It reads 124.87 mm
